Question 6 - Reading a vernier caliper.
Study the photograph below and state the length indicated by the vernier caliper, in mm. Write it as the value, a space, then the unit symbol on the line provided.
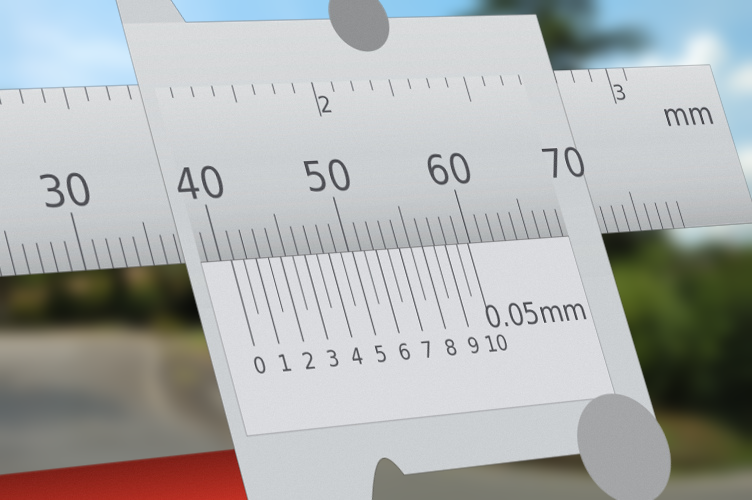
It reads 40.8 mm
